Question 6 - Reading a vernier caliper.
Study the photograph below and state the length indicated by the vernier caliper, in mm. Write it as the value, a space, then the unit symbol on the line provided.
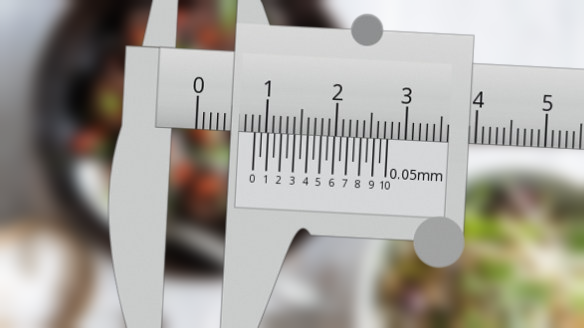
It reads 8.4 mm
